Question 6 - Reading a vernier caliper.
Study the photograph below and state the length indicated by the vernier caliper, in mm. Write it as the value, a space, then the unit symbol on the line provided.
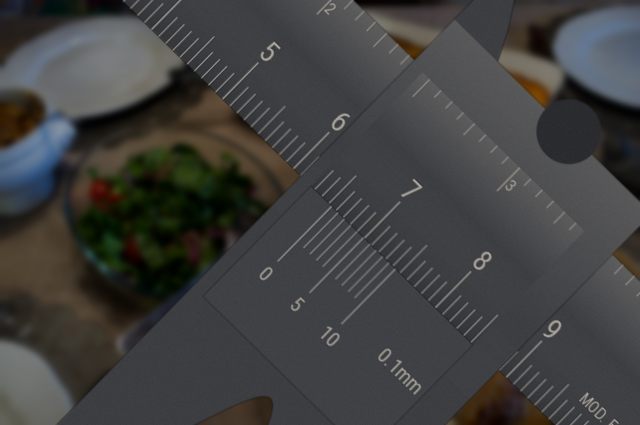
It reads 65.4 mm
